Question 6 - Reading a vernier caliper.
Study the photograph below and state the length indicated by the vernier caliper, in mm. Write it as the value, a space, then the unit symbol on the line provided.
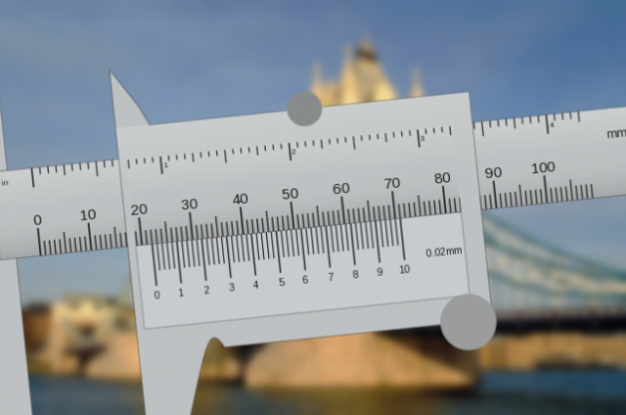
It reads 22.0 mm
